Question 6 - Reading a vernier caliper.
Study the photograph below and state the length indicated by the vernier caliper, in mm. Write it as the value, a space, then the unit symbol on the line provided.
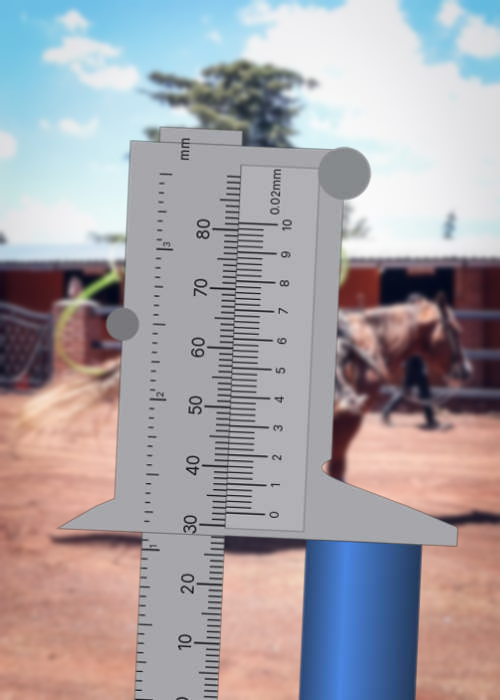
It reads 32.2 mm
